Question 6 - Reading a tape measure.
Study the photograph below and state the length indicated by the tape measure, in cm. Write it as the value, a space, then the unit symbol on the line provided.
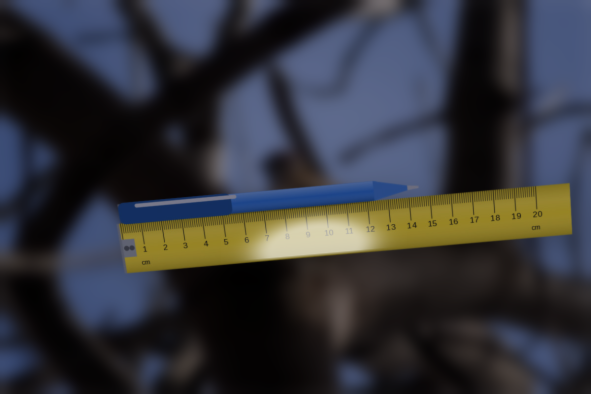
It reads 14.5 cm
